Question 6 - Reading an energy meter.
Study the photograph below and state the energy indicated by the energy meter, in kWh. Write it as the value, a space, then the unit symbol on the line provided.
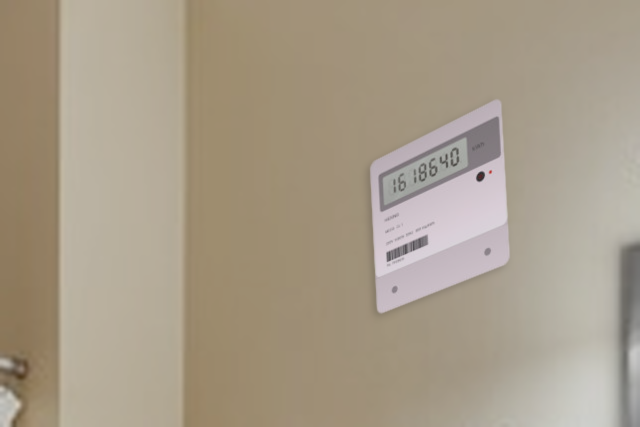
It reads 1618640 kWh
